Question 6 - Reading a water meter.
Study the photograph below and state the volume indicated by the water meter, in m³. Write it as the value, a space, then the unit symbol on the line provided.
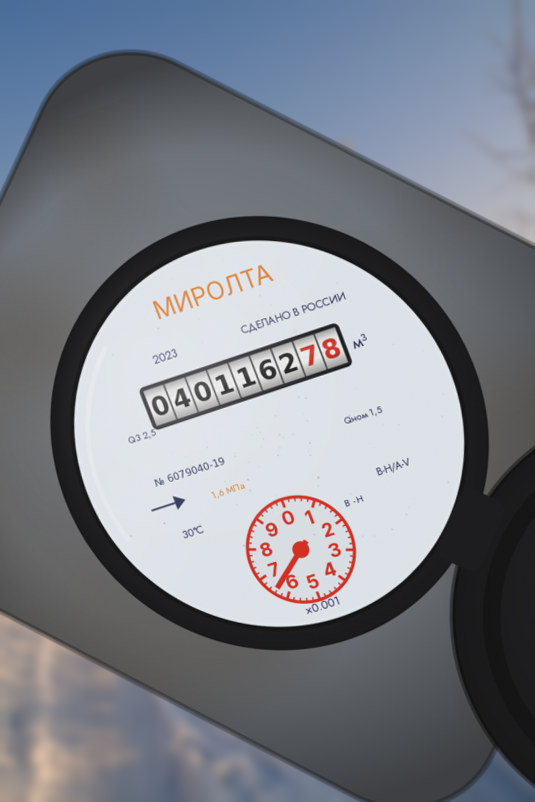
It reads 401162.786 m³
